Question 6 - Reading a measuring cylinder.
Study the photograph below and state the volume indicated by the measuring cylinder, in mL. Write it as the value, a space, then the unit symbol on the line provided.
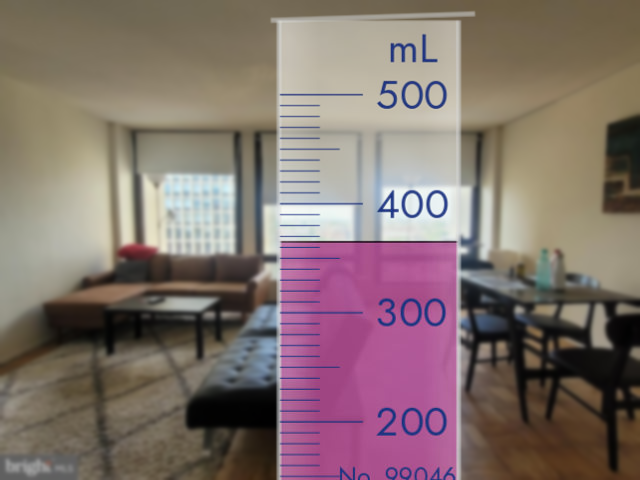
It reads 365 mL
